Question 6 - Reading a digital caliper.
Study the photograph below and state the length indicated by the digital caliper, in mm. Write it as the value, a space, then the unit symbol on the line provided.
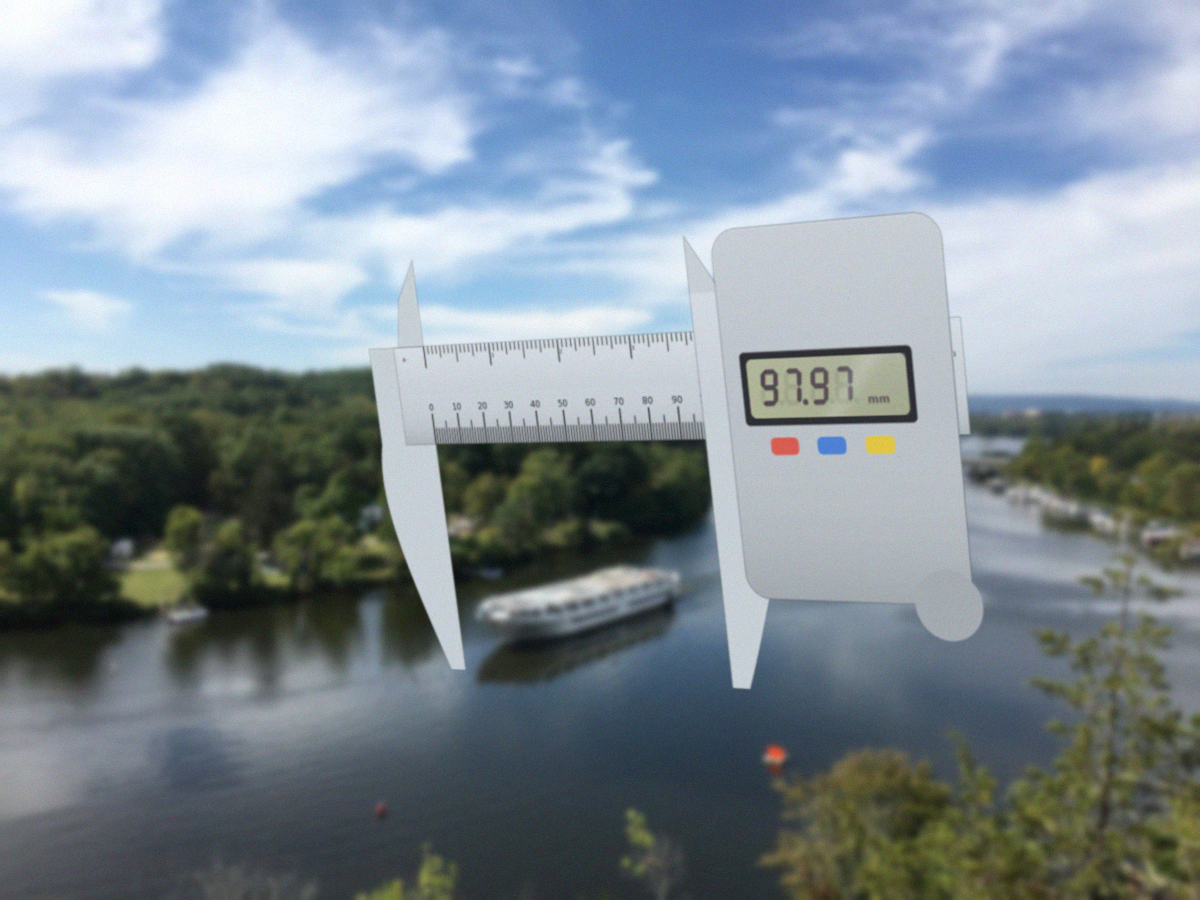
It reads 97.97 mm
